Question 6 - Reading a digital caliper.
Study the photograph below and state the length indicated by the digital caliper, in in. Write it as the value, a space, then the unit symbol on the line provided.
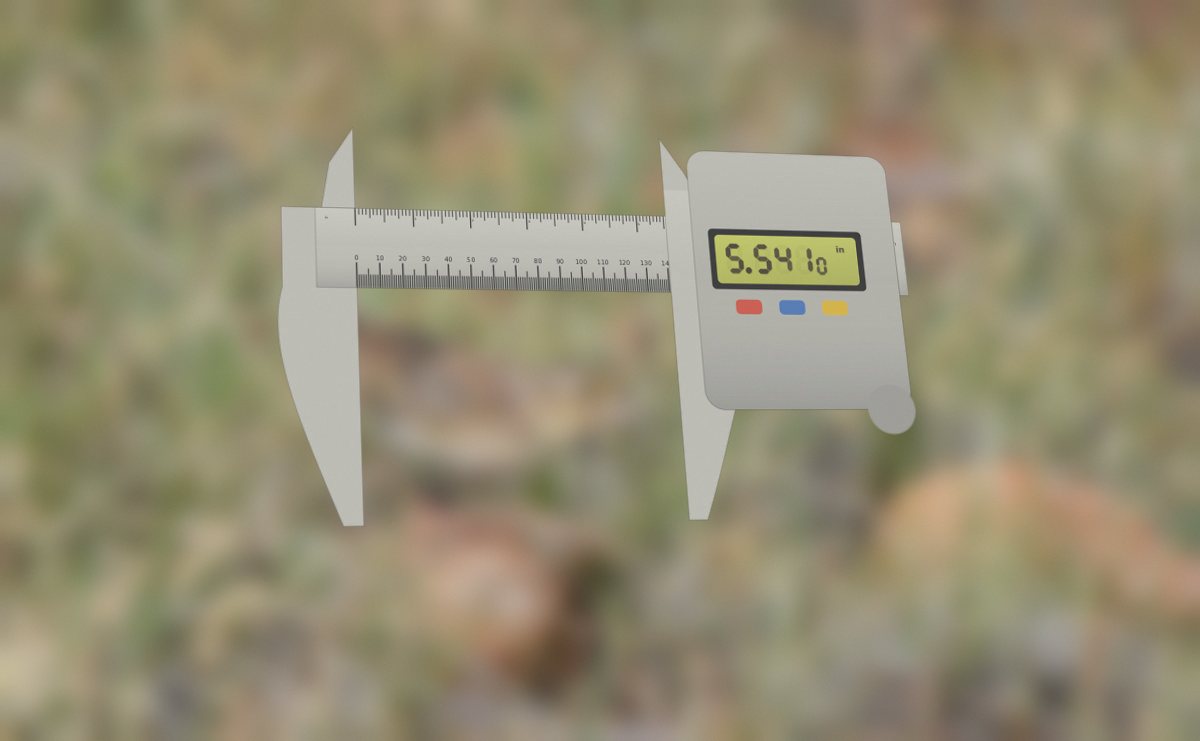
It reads 5.5410 in
